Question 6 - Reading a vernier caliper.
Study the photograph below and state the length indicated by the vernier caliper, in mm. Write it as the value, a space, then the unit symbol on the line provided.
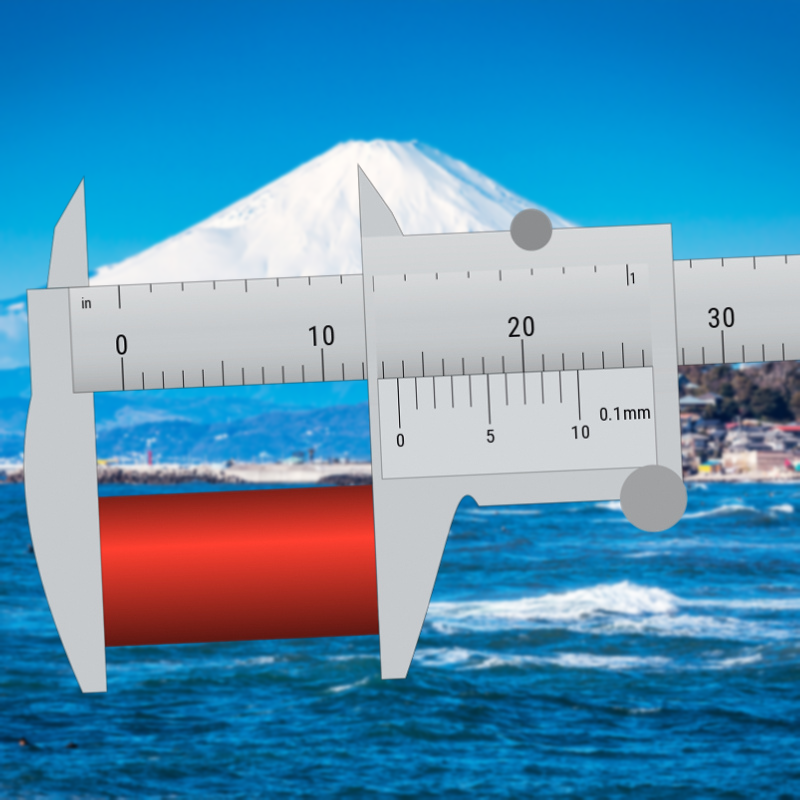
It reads 13.7 mm
